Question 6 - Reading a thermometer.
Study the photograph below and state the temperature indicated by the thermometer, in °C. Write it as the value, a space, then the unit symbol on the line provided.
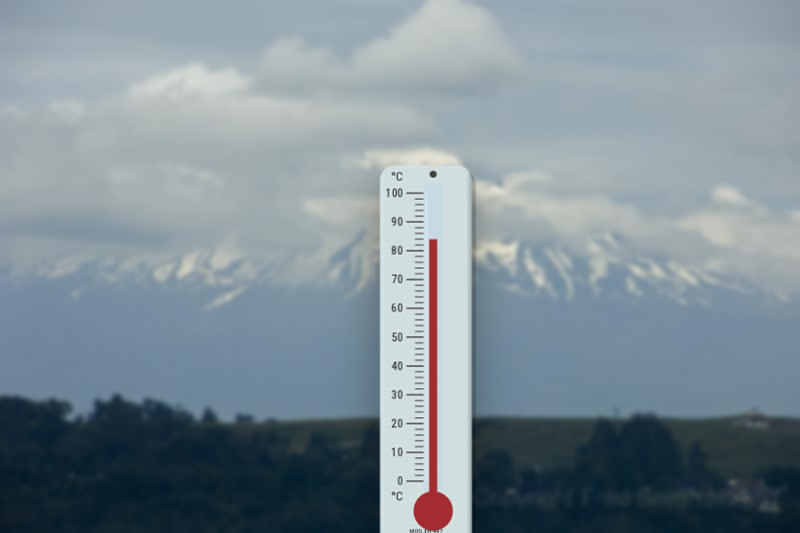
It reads 84 °C
